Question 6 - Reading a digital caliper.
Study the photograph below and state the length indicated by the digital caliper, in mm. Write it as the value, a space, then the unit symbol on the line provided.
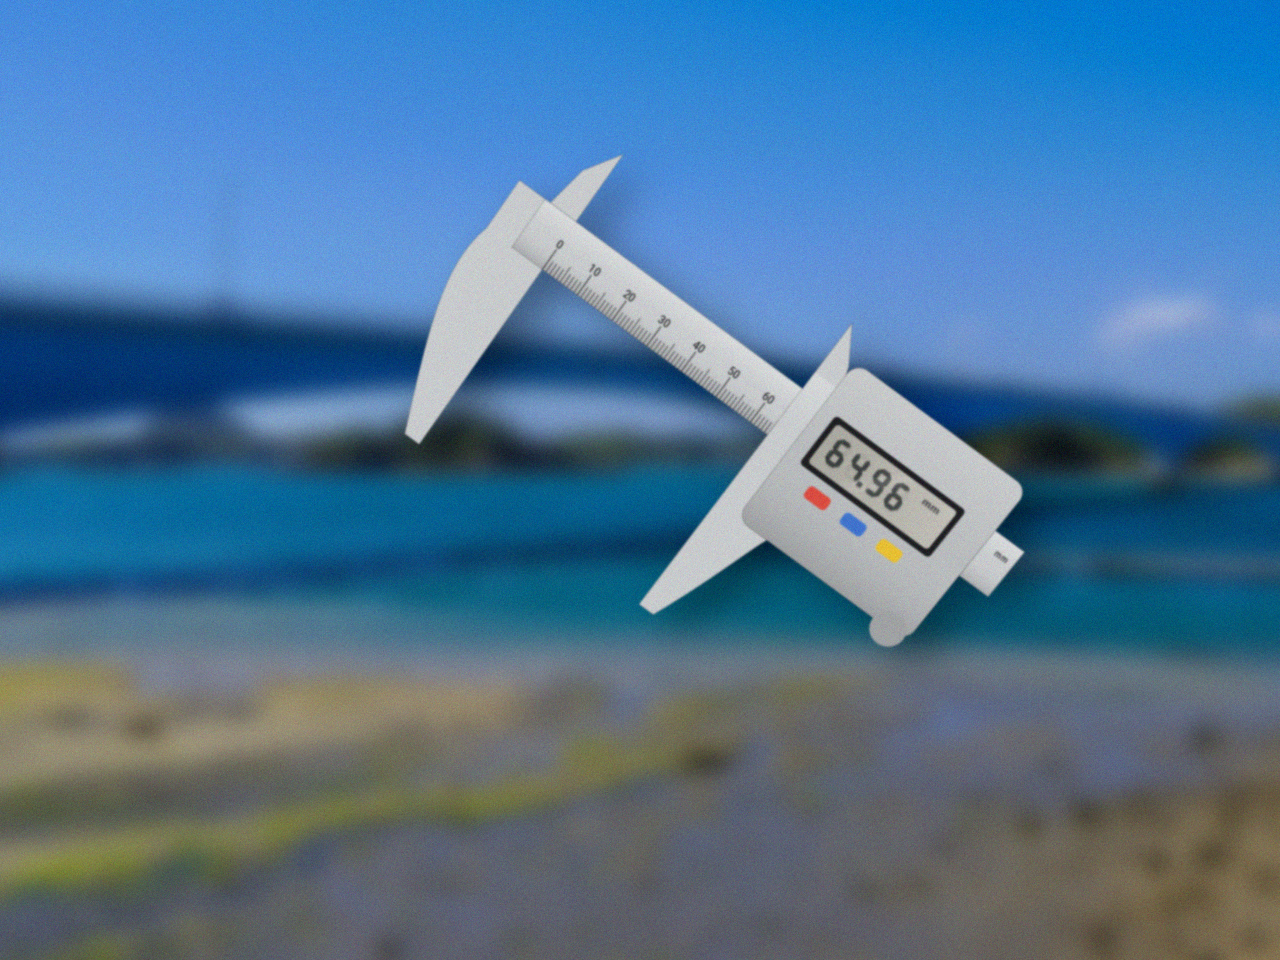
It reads 64.96 mm
